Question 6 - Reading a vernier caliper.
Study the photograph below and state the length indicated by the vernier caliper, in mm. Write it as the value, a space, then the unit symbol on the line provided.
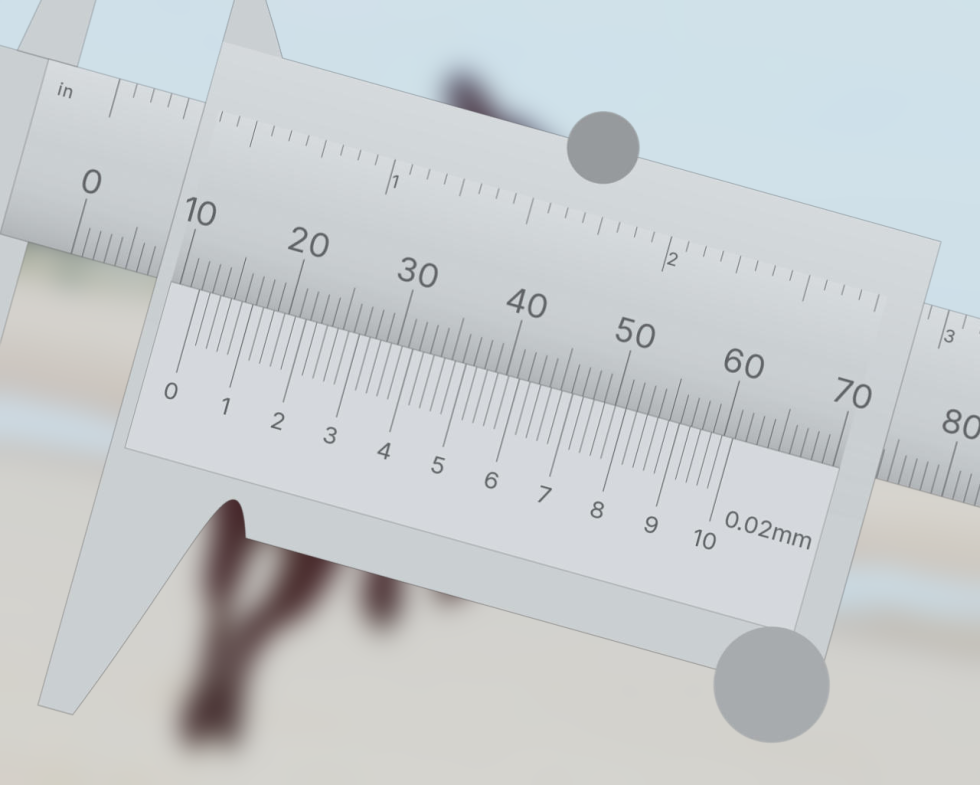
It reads 11.8 mm
